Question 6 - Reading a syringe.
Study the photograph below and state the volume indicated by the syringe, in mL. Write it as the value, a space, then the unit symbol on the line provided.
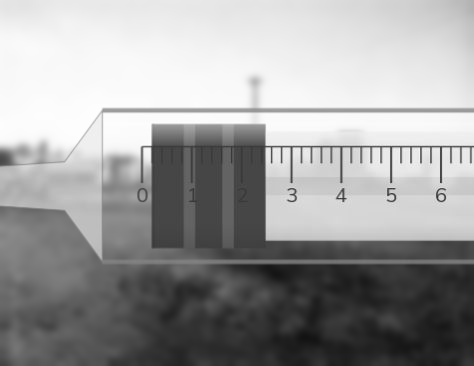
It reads 0.2 mL
